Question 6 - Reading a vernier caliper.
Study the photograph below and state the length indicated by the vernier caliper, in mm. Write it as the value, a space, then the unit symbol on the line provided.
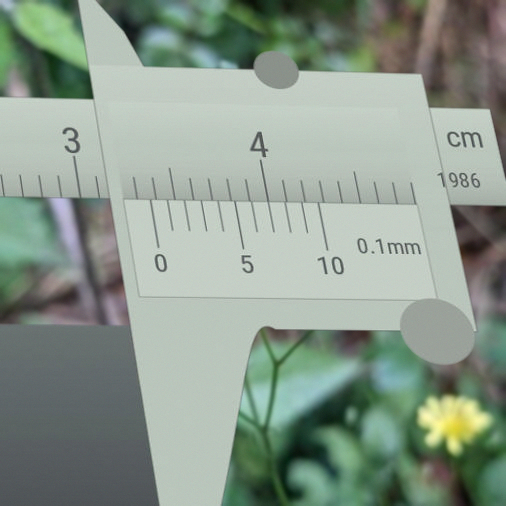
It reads 33.7 mm
